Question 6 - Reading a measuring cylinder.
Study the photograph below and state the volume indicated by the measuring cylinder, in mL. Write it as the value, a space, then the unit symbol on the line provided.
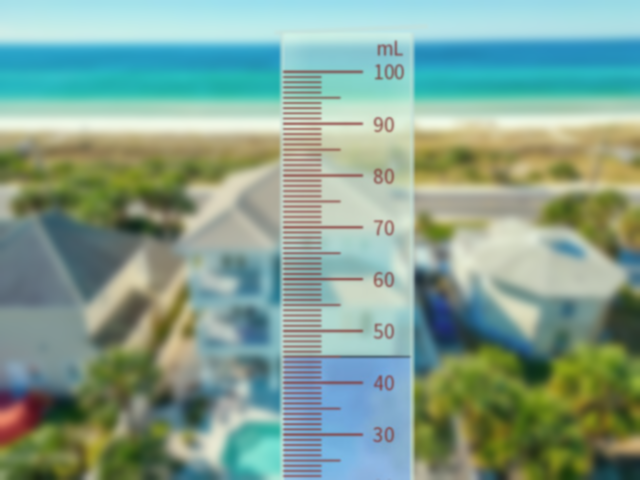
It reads 45 mL
